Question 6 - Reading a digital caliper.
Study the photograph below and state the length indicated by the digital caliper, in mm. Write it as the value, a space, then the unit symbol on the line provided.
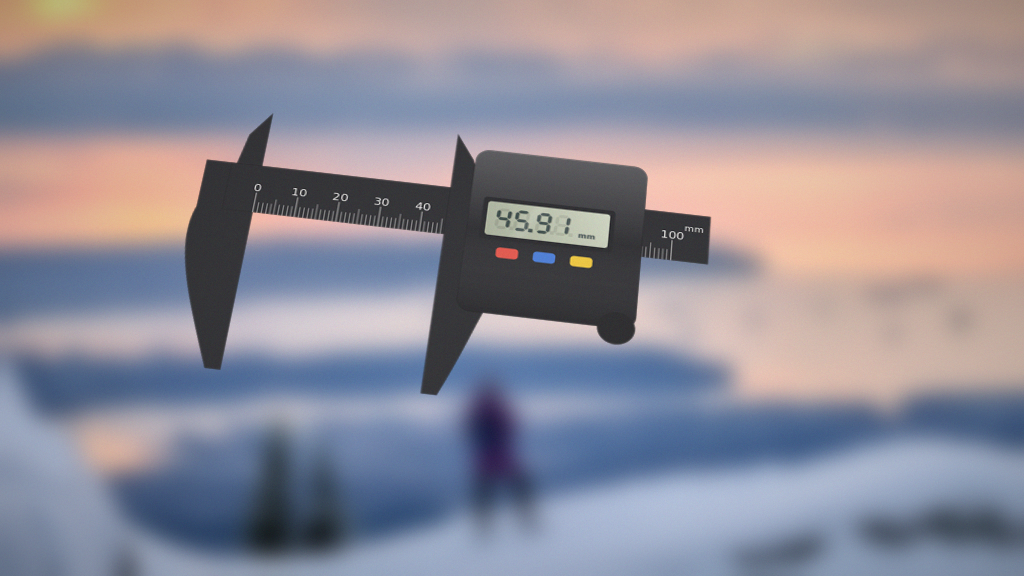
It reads 45.91 mm
